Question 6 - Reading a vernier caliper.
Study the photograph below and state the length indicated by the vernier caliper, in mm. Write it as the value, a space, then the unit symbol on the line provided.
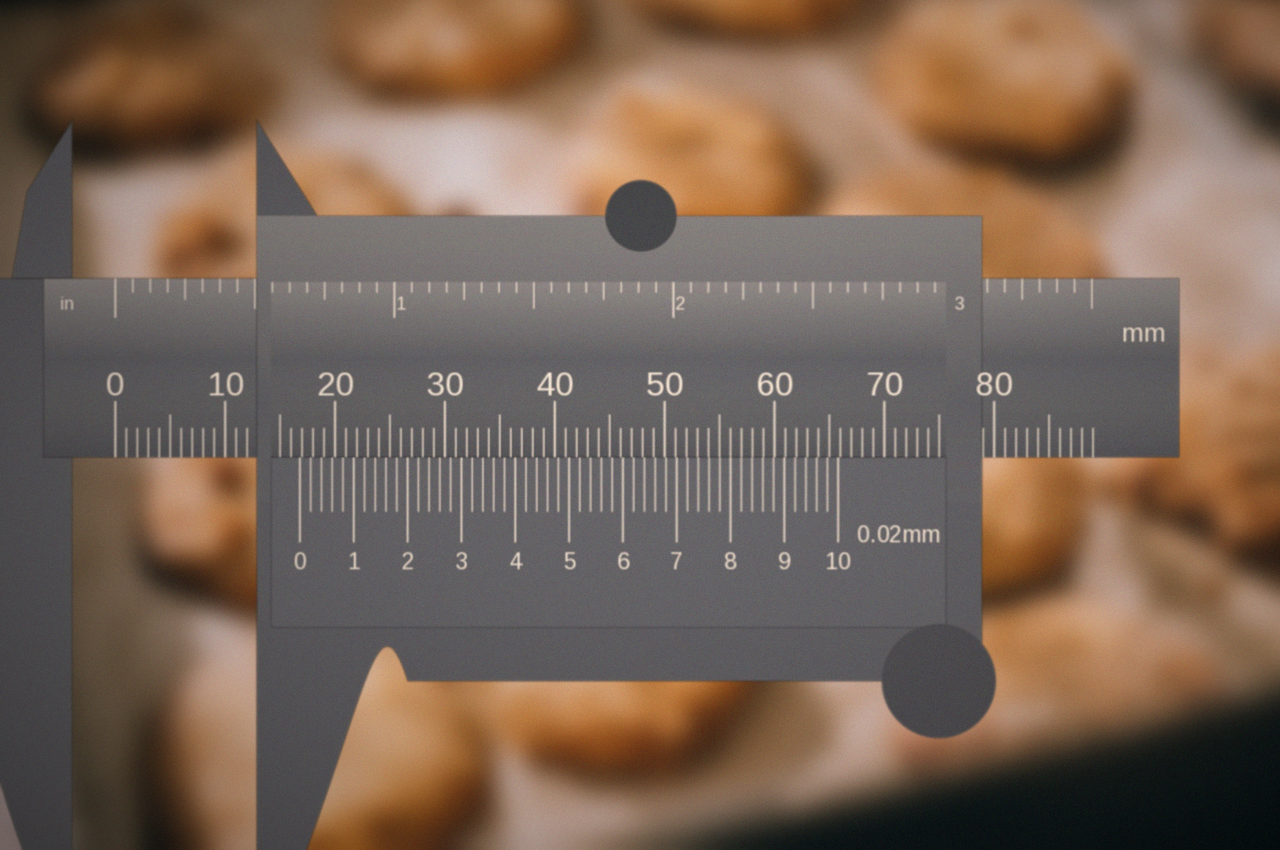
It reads 16.8 mm
